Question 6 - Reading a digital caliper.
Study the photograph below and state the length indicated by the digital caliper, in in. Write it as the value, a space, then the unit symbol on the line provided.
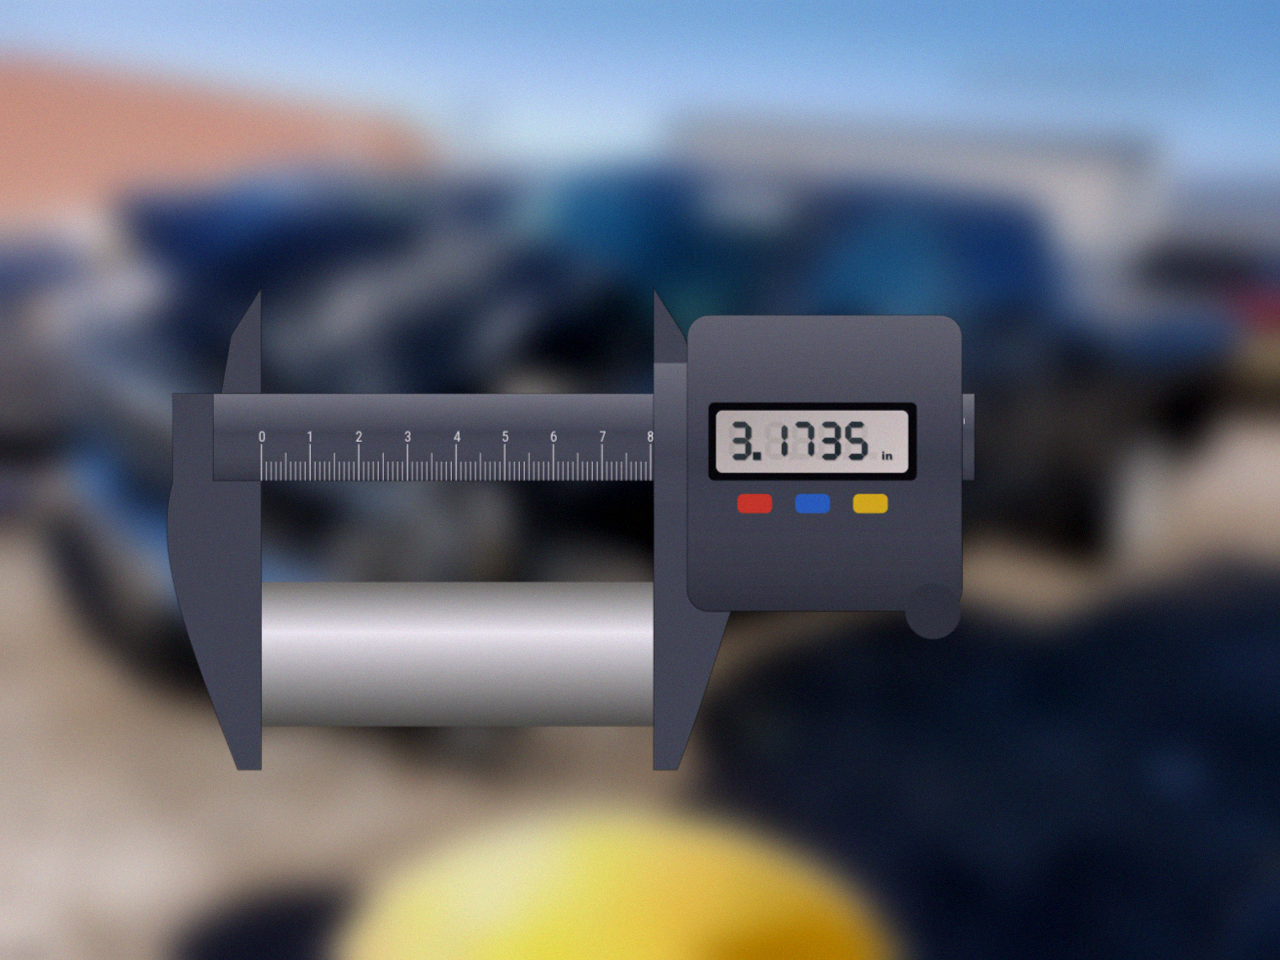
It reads 3.1735 in
